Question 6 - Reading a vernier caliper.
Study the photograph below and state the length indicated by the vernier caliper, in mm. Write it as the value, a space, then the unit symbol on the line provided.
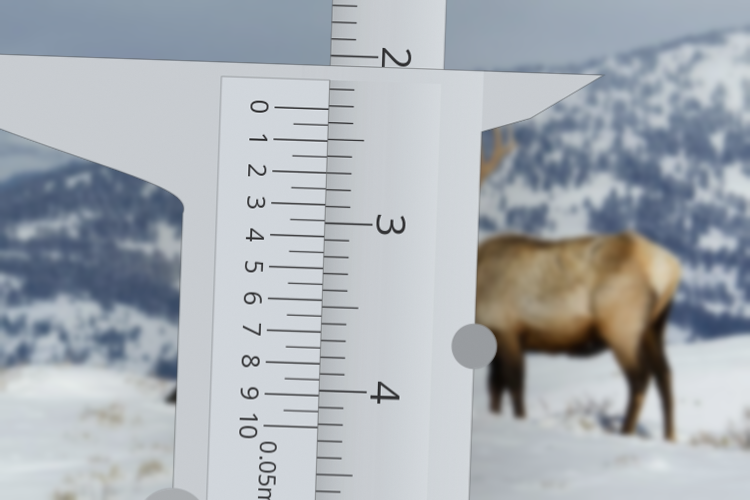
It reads 23.2 mm
